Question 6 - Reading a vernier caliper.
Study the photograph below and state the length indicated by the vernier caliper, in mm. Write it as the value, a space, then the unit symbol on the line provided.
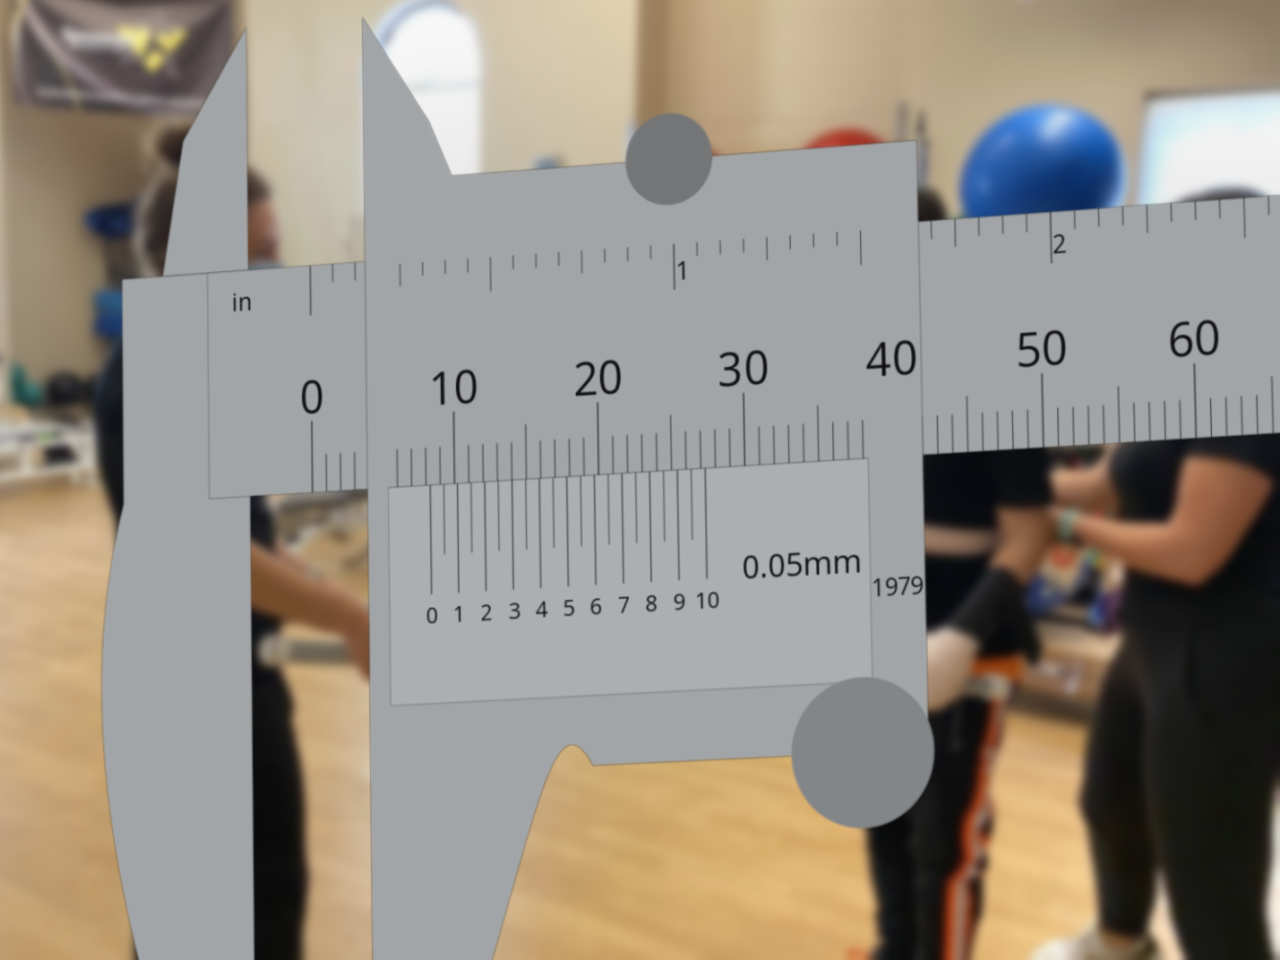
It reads 8.3 mm
